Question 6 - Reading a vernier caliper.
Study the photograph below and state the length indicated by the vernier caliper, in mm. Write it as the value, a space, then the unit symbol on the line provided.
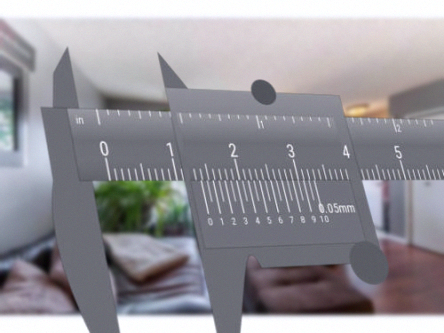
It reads 13.8 mm
